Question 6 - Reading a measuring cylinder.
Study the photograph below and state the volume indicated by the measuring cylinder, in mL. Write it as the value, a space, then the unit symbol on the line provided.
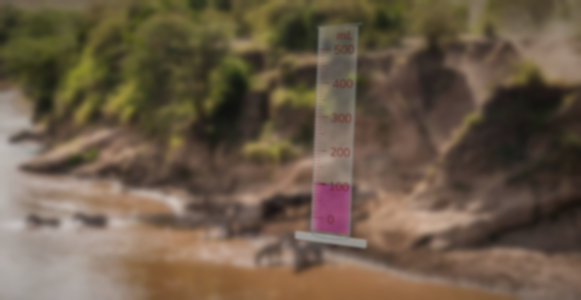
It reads 100 mL
